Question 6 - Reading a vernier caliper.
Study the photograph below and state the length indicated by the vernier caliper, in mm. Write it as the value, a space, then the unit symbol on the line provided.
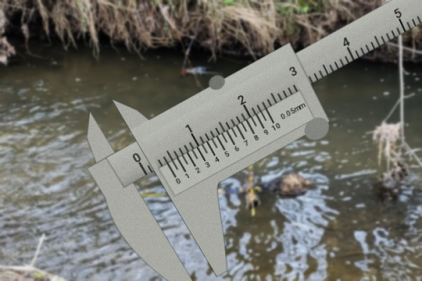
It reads 4.0 mm
